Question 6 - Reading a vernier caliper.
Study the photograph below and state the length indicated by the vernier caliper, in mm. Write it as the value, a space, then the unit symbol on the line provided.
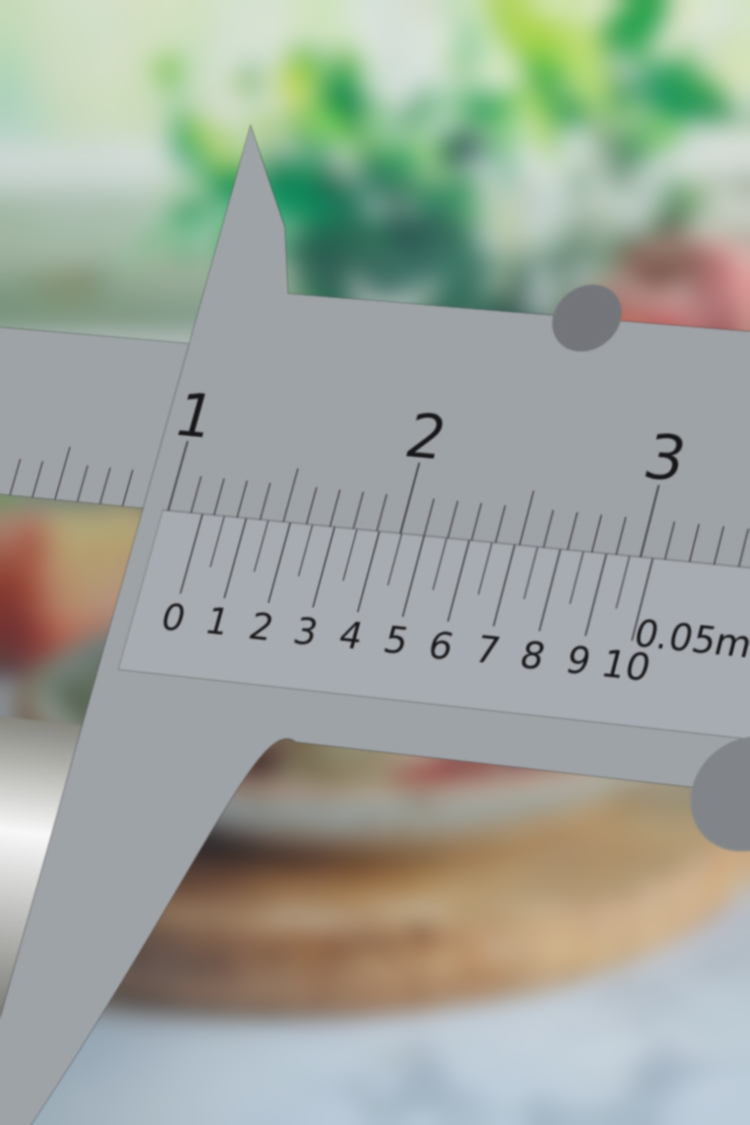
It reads 11.5 mm
